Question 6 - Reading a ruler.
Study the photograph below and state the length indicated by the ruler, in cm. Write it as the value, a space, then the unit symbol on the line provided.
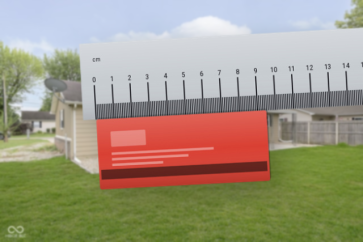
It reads 9.5 cm
